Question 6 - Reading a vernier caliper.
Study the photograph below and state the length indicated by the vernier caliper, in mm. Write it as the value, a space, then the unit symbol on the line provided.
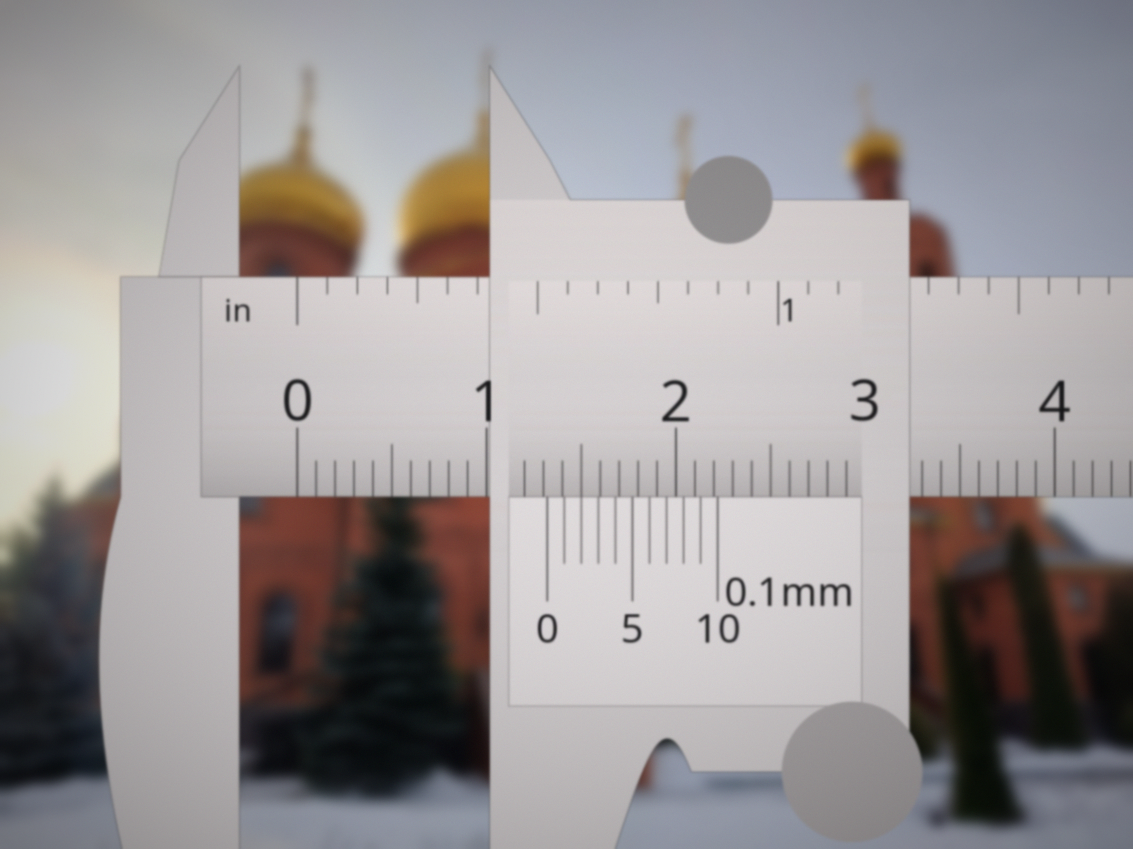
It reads 13.2 mm
